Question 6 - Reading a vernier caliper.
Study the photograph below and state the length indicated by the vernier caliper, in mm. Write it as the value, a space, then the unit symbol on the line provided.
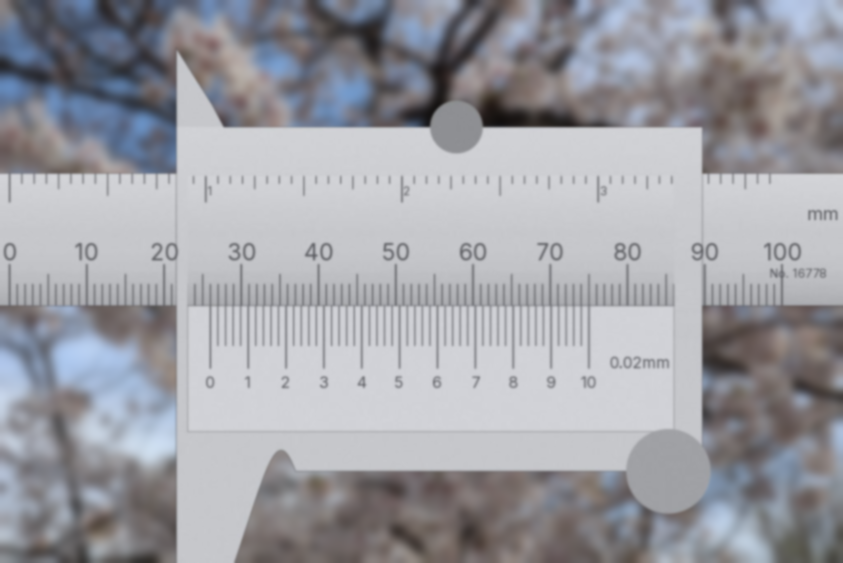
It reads 26.0 mm
